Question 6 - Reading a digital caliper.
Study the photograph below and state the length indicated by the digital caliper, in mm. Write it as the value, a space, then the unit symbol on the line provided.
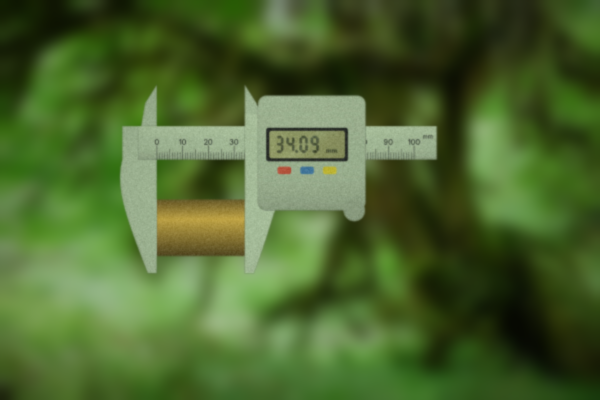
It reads 34.09 mm
